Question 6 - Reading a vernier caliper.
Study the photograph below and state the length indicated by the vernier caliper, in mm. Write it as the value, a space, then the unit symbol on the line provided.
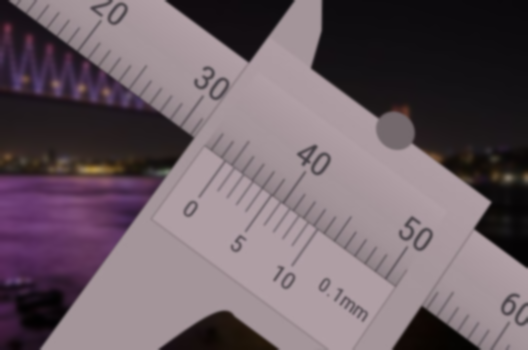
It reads 34.4 mm
